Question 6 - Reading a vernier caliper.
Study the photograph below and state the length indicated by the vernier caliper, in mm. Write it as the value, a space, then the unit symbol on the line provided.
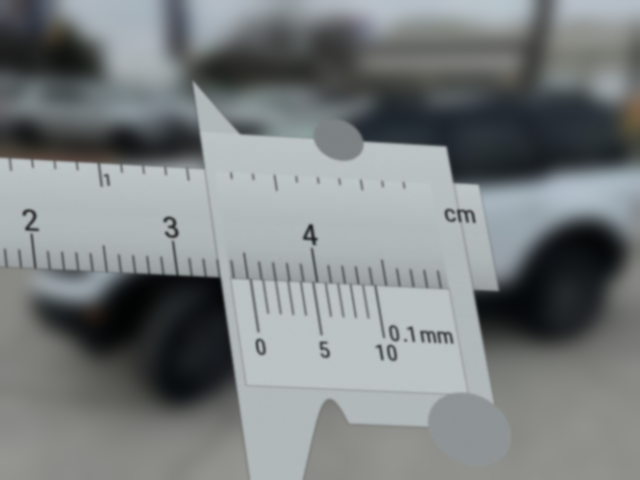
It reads 35.2 mm
